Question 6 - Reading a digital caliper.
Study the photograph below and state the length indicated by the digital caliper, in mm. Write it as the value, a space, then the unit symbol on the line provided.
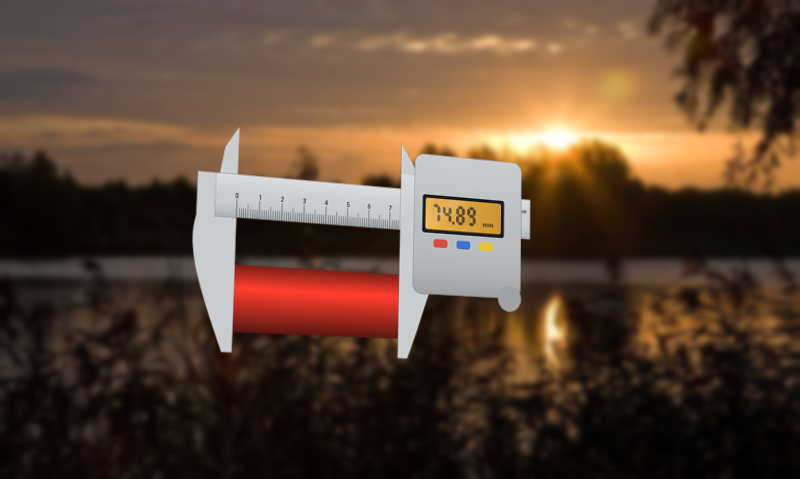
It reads 74.89 mm
